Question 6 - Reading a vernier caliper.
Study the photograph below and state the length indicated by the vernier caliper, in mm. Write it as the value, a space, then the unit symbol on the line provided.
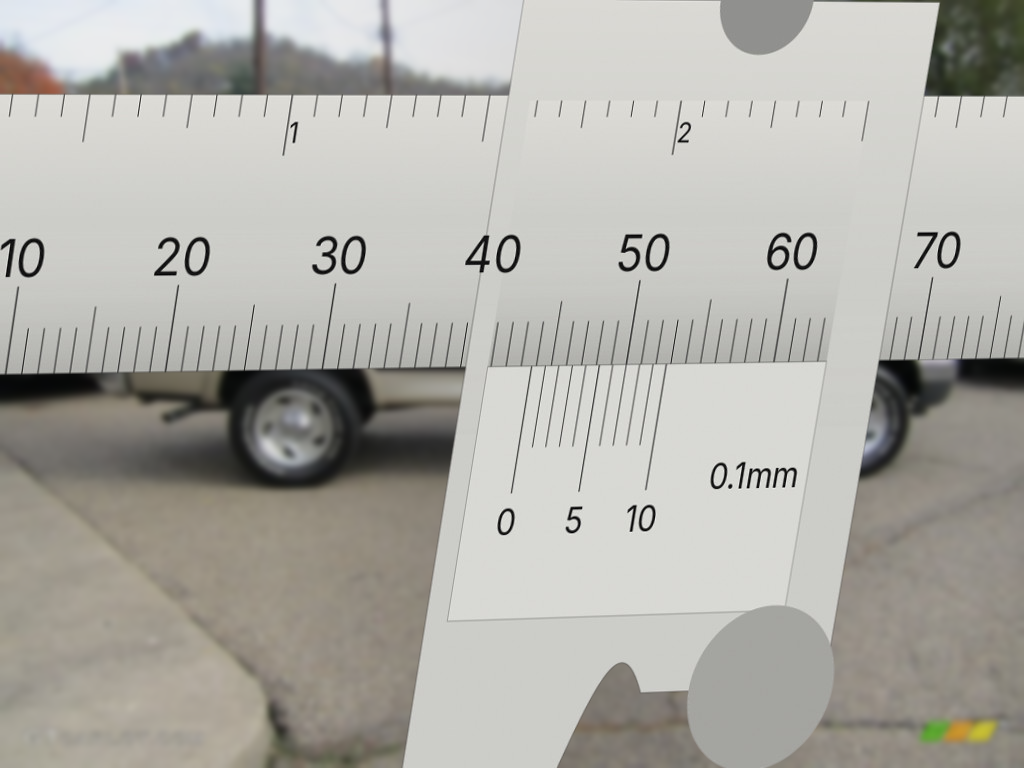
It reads 43.7 mm
